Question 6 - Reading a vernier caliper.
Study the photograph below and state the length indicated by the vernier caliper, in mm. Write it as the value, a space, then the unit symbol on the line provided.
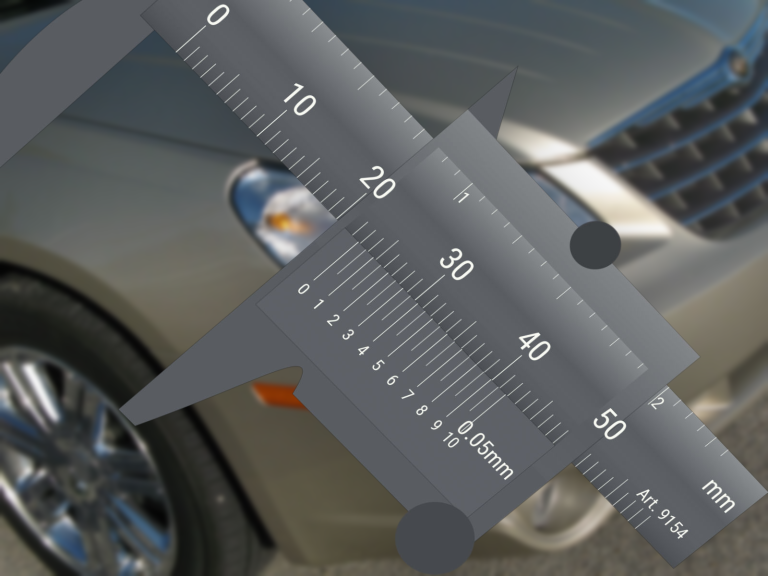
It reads 22.8 mm
